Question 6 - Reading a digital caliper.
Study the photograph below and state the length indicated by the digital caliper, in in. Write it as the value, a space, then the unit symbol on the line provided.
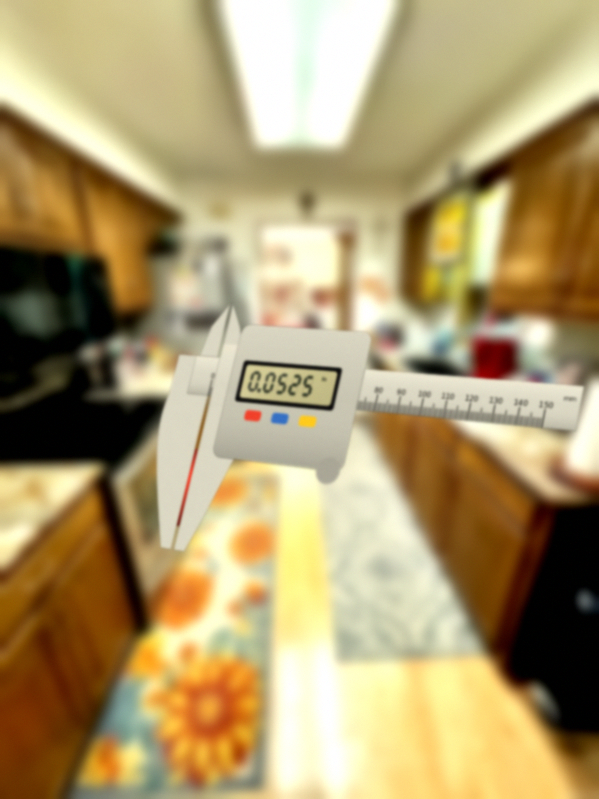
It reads 0.0525 in
